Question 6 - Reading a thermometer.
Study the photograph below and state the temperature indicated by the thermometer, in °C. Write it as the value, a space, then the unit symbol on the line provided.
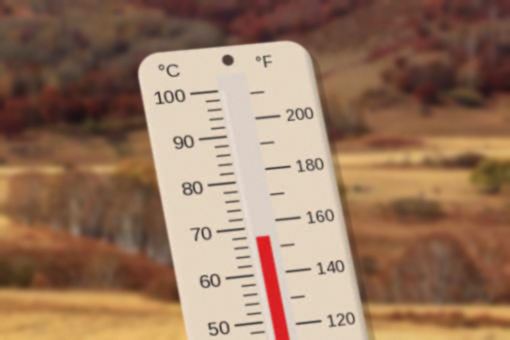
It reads 68 °C
